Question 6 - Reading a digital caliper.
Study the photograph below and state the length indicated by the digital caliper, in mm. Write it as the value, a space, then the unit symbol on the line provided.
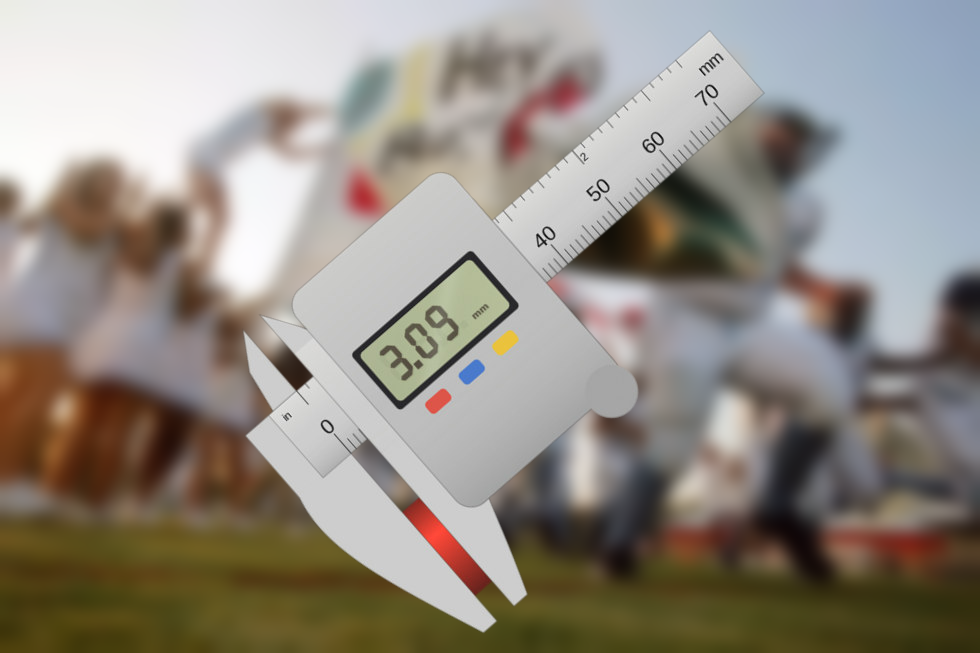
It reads 3.09 mm
